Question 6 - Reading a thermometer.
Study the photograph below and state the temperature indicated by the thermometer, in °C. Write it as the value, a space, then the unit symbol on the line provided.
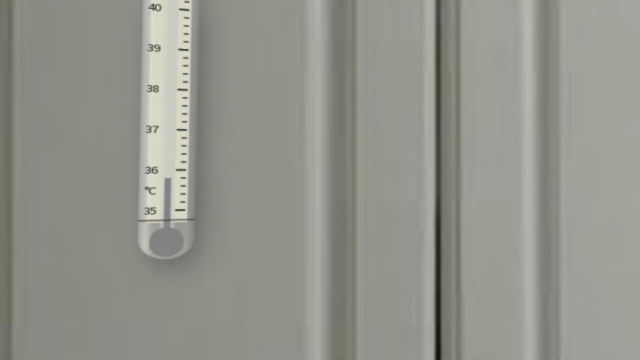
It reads 35.8 °C
